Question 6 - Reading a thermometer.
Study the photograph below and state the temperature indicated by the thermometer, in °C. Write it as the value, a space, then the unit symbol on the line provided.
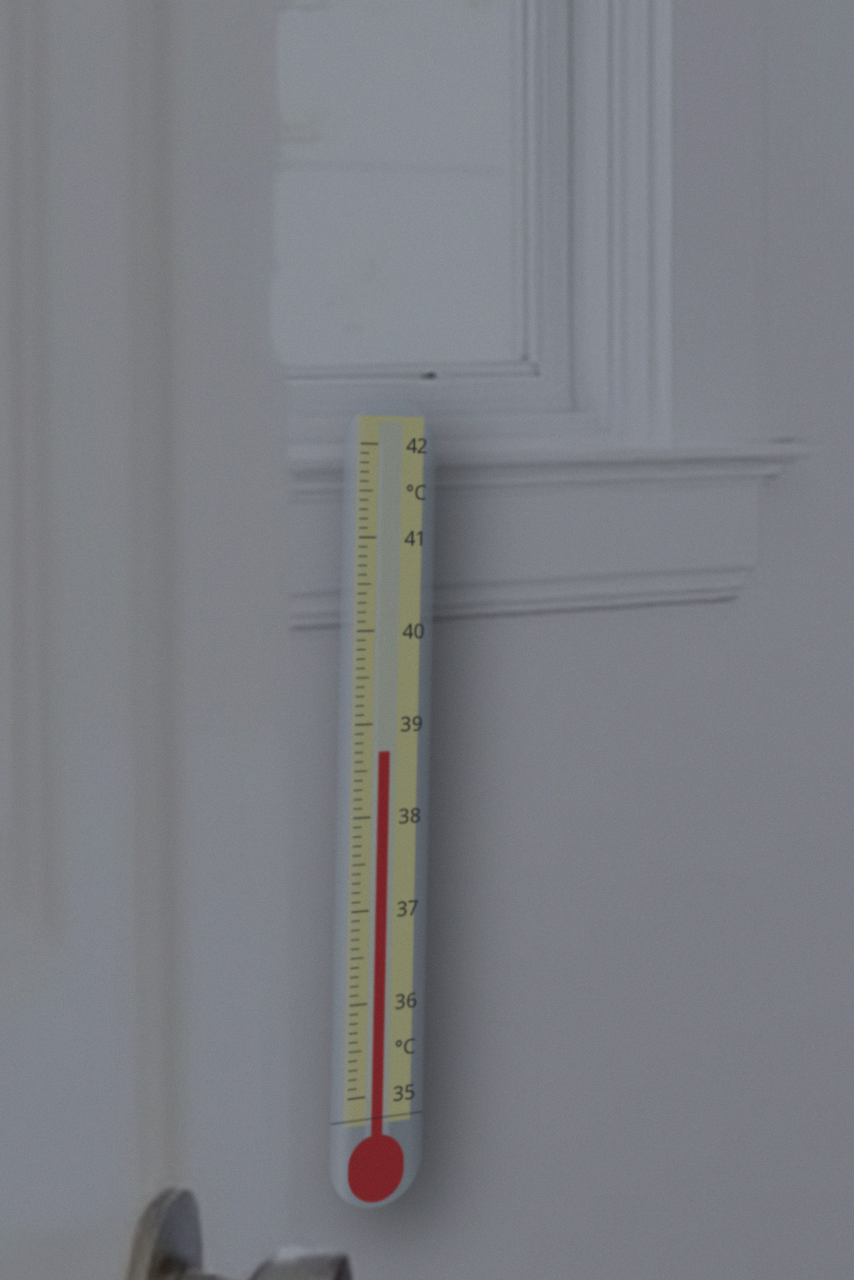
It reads 38.7 °C
